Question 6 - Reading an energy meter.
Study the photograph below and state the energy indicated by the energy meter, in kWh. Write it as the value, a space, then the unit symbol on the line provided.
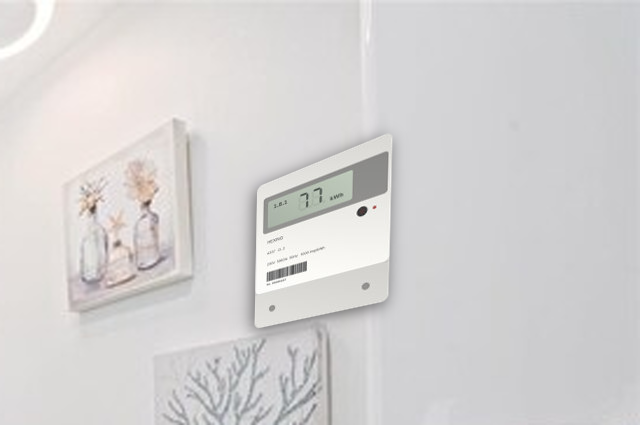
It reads 77 kWh
